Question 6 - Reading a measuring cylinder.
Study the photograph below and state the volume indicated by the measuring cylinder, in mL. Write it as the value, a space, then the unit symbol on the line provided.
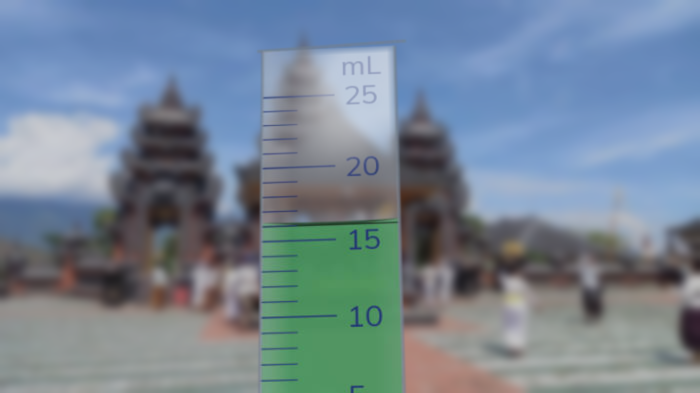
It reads 16 mL
